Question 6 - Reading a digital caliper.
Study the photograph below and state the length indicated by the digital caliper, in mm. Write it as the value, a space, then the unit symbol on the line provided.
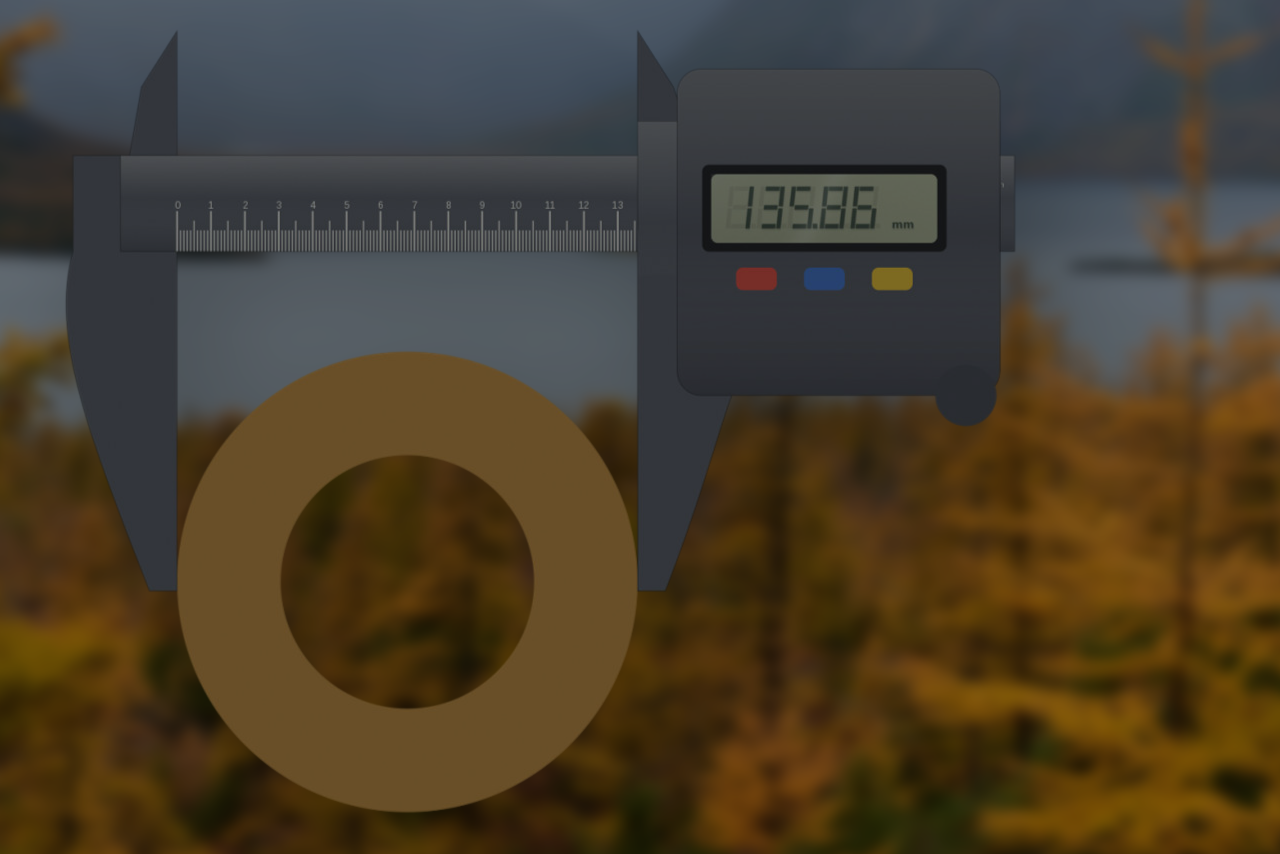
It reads 135.86 mm
